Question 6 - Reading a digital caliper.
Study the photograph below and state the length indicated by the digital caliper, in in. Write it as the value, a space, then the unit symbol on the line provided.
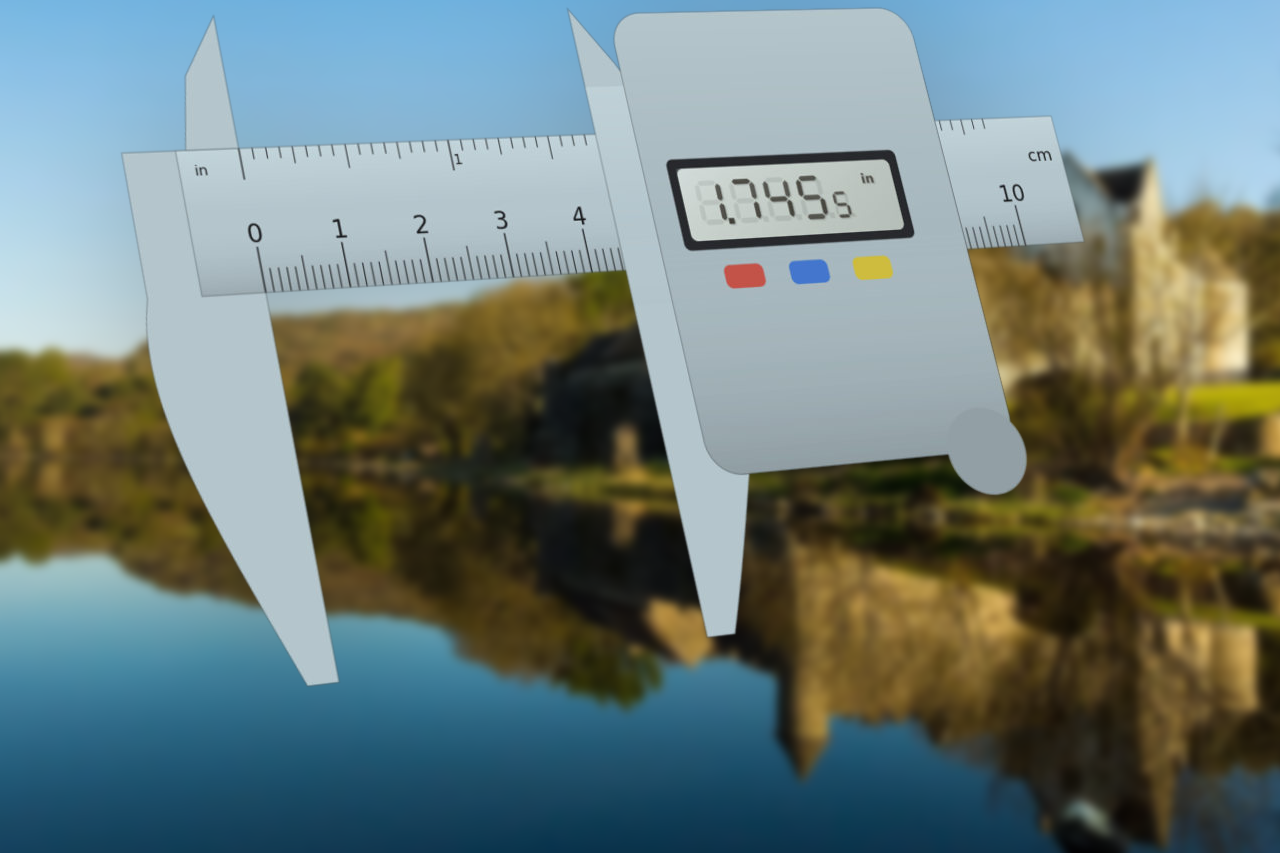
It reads 1.7455 in
